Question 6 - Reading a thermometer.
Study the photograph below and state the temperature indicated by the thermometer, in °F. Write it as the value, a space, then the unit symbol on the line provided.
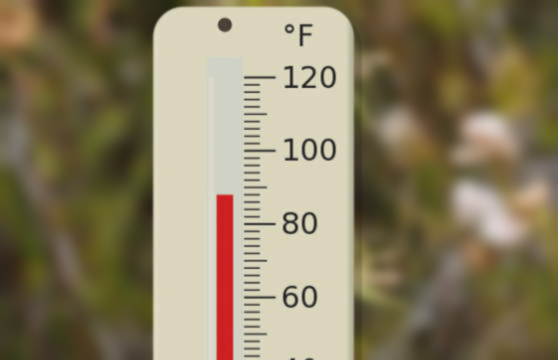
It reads 88 °F
